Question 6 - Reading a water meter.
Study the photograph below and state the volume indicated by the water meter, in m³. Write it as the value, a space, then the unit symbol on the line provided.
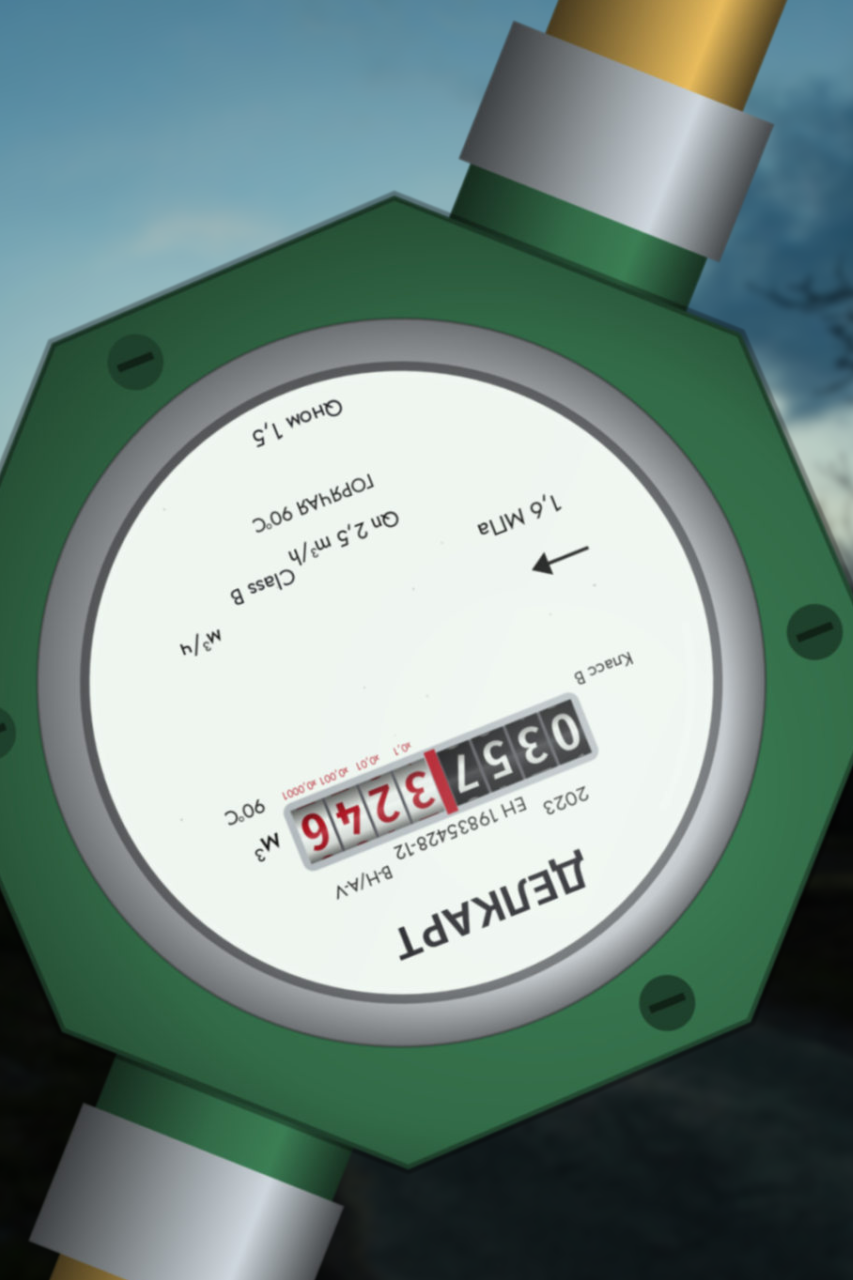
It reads 357.3246 m³
